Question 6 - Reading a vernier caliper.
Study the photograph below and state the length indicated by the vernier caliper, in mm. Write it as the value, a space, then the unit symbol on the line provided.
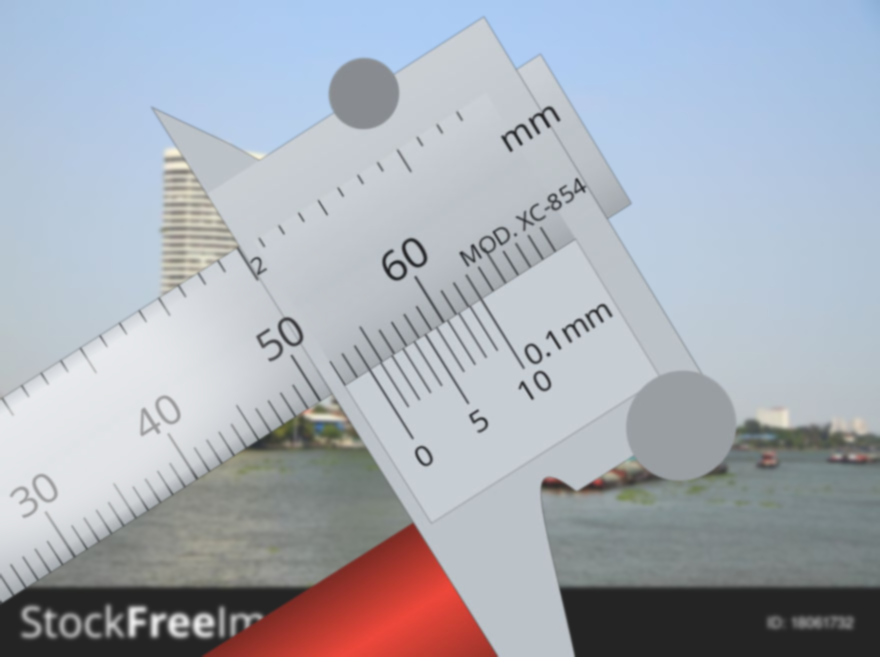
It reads 54.0 mm
